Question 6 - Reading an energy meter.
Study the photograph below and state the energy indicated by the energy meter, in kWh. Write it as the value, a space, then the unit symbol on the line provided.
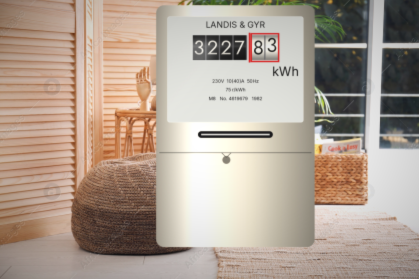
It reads 3227.83 kWh
